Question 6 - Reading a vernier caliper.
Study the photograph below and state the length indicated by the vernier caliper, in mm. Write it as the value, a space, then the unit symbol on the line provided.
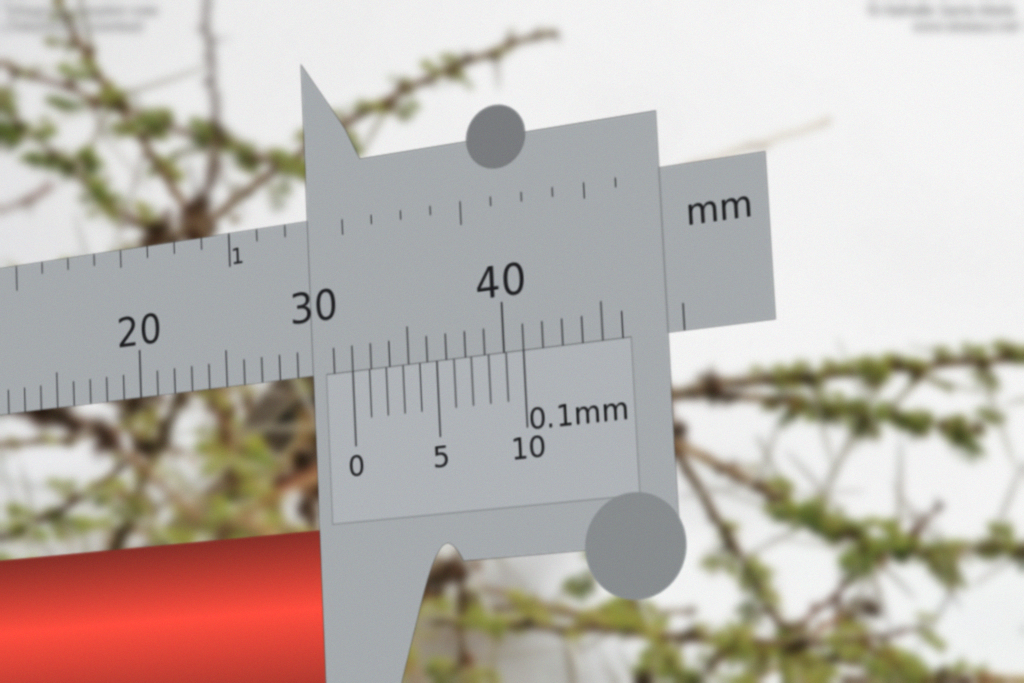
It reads 32.0 mm
